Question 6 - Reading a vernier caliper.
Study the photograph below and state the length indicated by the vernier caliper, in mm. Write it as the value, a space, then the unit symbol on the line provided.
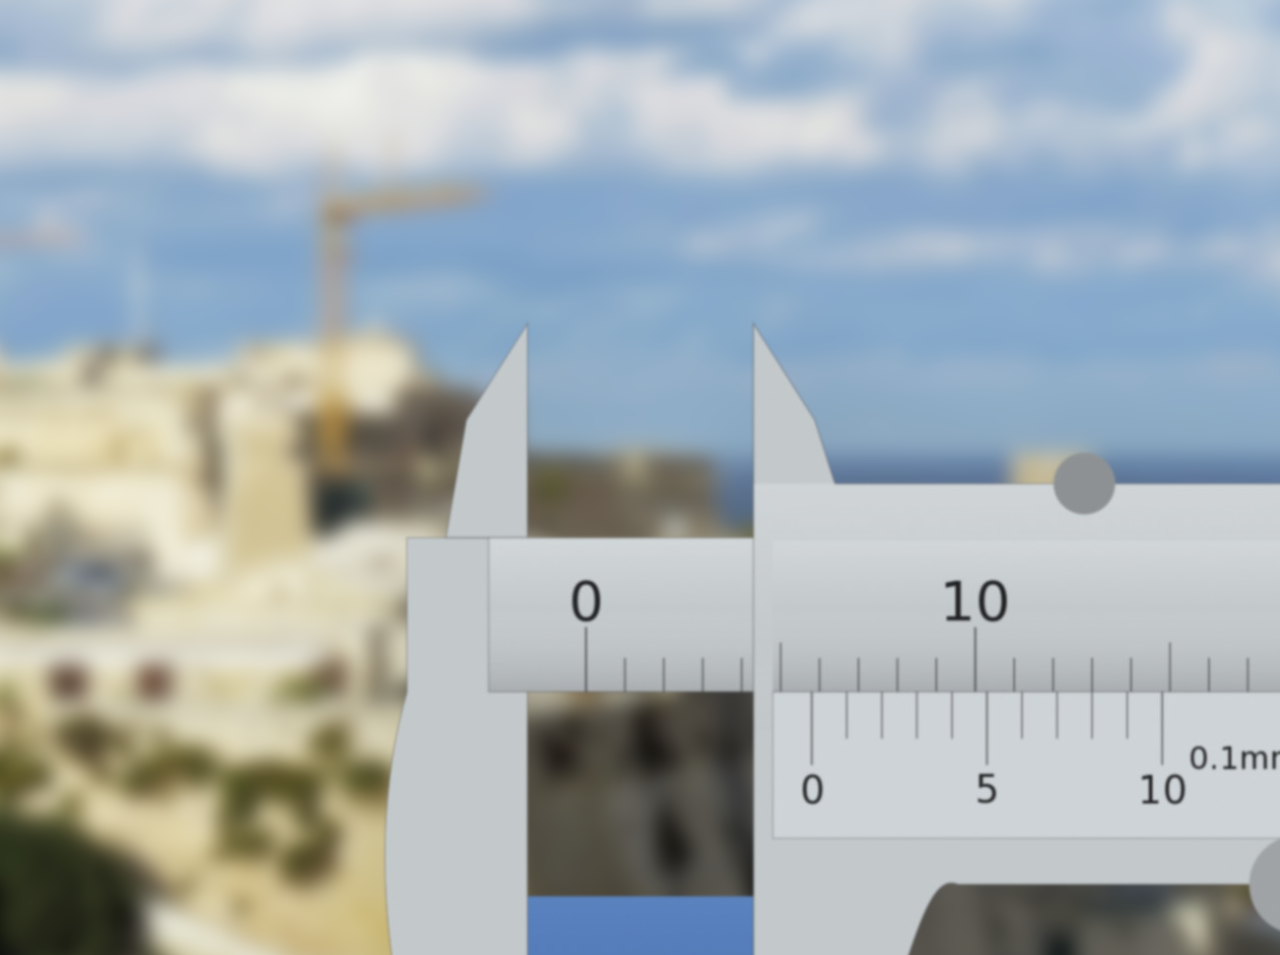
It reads 5.8 mm
